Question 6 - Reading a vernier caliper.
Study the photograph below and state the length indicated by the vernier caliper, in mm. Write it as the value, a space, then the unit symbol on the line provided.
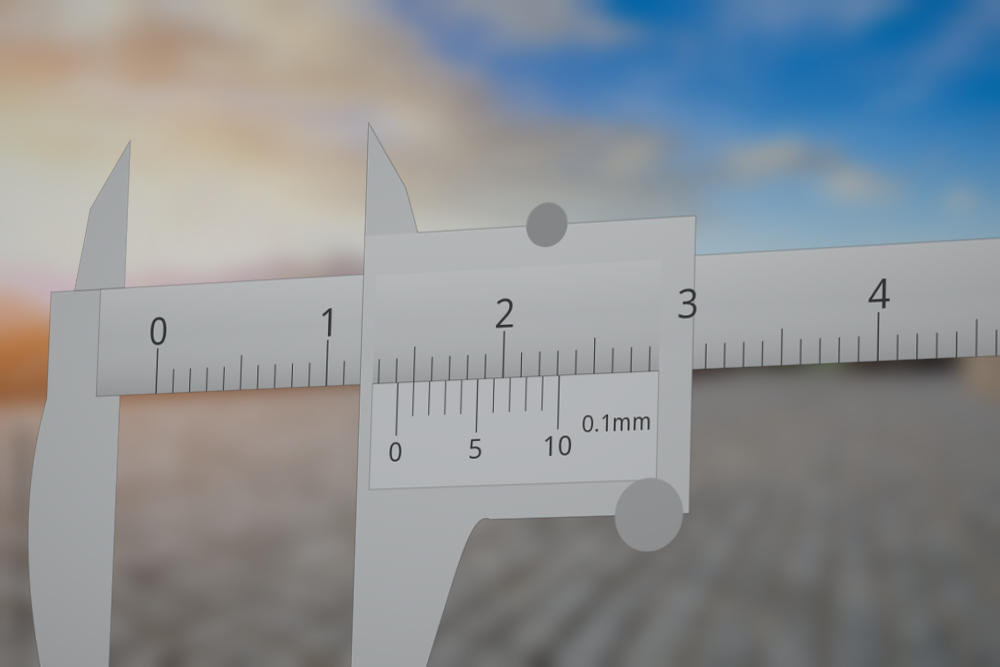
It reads 14.1 mm
